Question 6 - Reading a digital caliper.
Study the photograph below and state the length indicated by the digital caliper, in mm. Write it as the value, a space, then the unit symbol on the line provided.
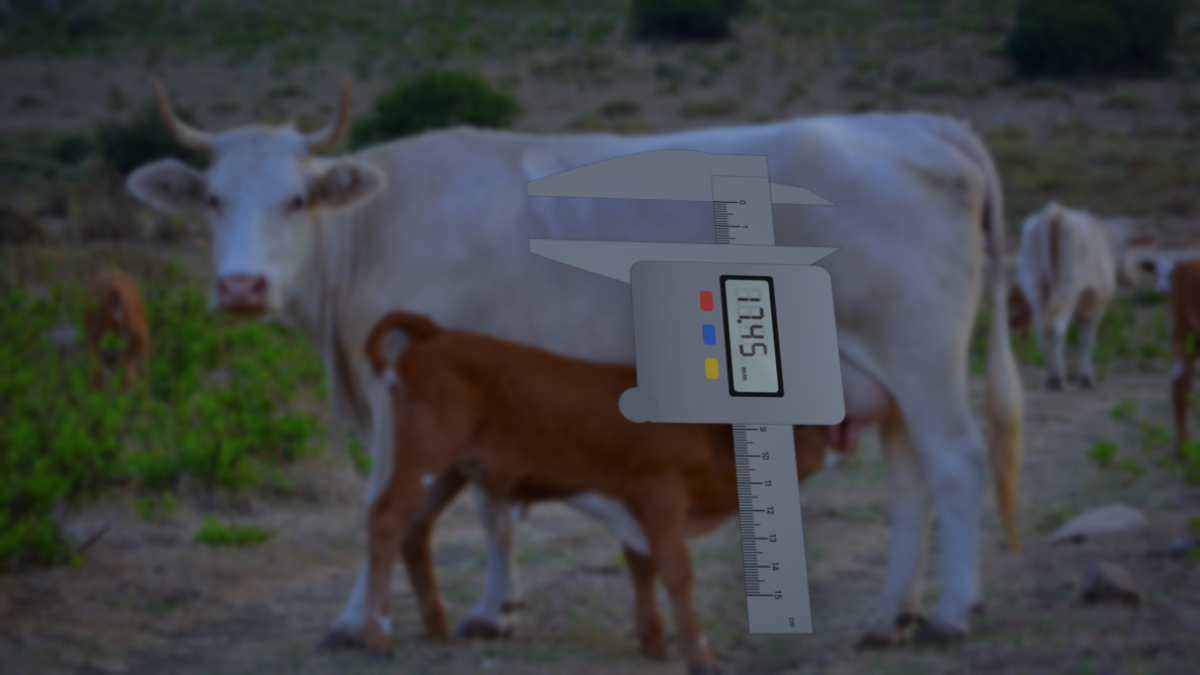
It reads 17.45 mm
